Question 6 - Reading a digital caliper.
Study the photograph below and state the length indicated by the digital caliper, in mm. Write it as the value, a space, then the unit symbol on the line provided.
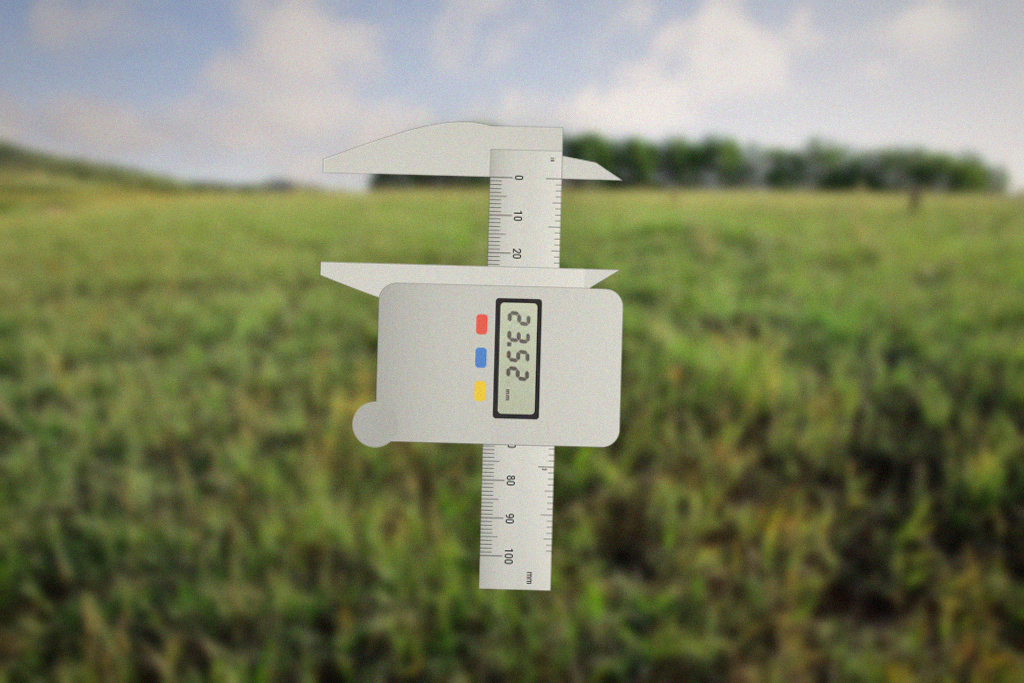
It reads 23.52 mm
